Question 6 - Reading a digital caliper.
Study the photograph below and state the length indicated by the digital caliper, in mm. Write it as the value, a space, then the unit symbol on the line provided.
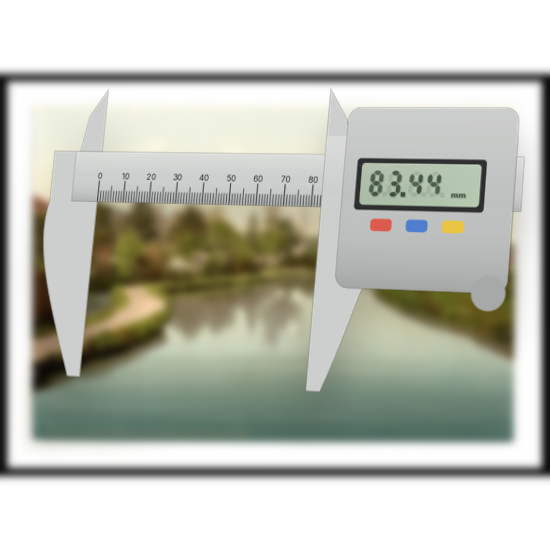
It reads 83.44 mm
